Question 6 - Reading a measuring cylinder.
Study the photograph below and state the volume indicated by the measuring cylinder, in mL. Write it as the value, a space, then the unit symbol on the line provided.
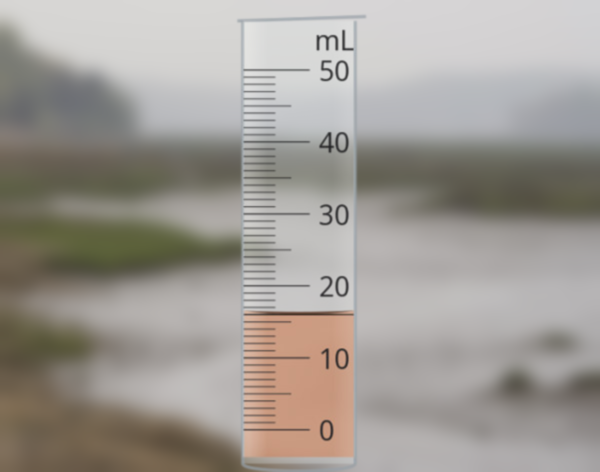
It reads 16 mL
